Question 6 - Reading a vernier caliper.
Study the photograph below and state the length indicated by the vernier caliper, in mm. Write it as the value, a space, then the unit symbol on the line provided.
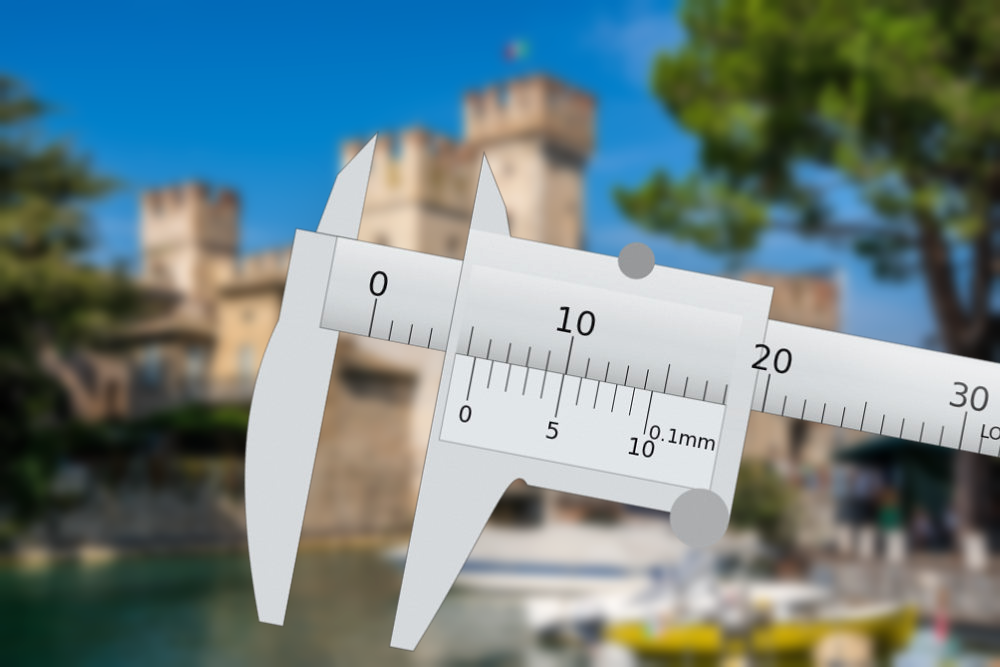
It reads 5.4 mm
